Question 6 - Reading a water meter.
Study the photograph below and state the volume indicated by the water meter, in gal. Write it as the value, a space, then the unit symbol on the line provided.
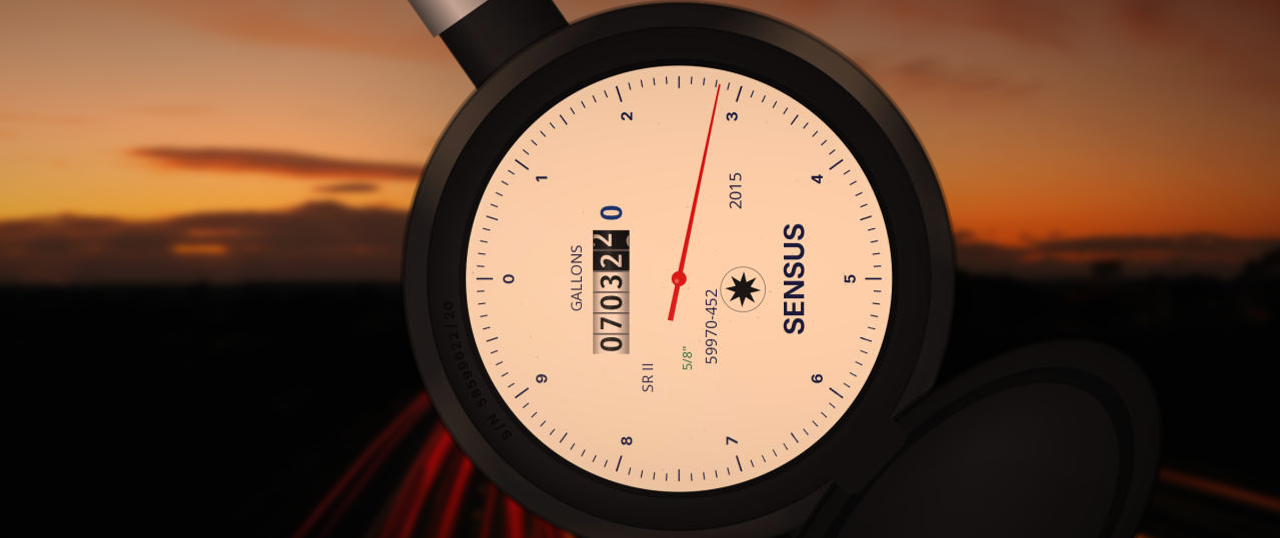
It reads 703222.8 gal
